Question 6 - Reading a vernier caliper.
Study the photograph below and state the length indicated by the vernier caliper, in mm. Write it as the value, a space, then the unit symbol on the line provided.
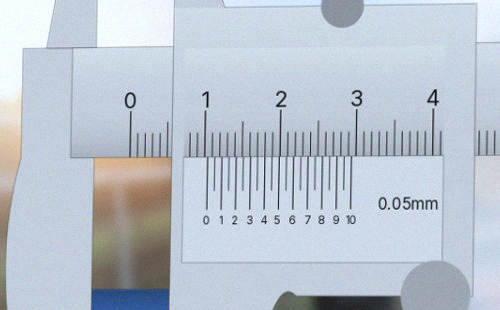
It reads 10.4 mm
